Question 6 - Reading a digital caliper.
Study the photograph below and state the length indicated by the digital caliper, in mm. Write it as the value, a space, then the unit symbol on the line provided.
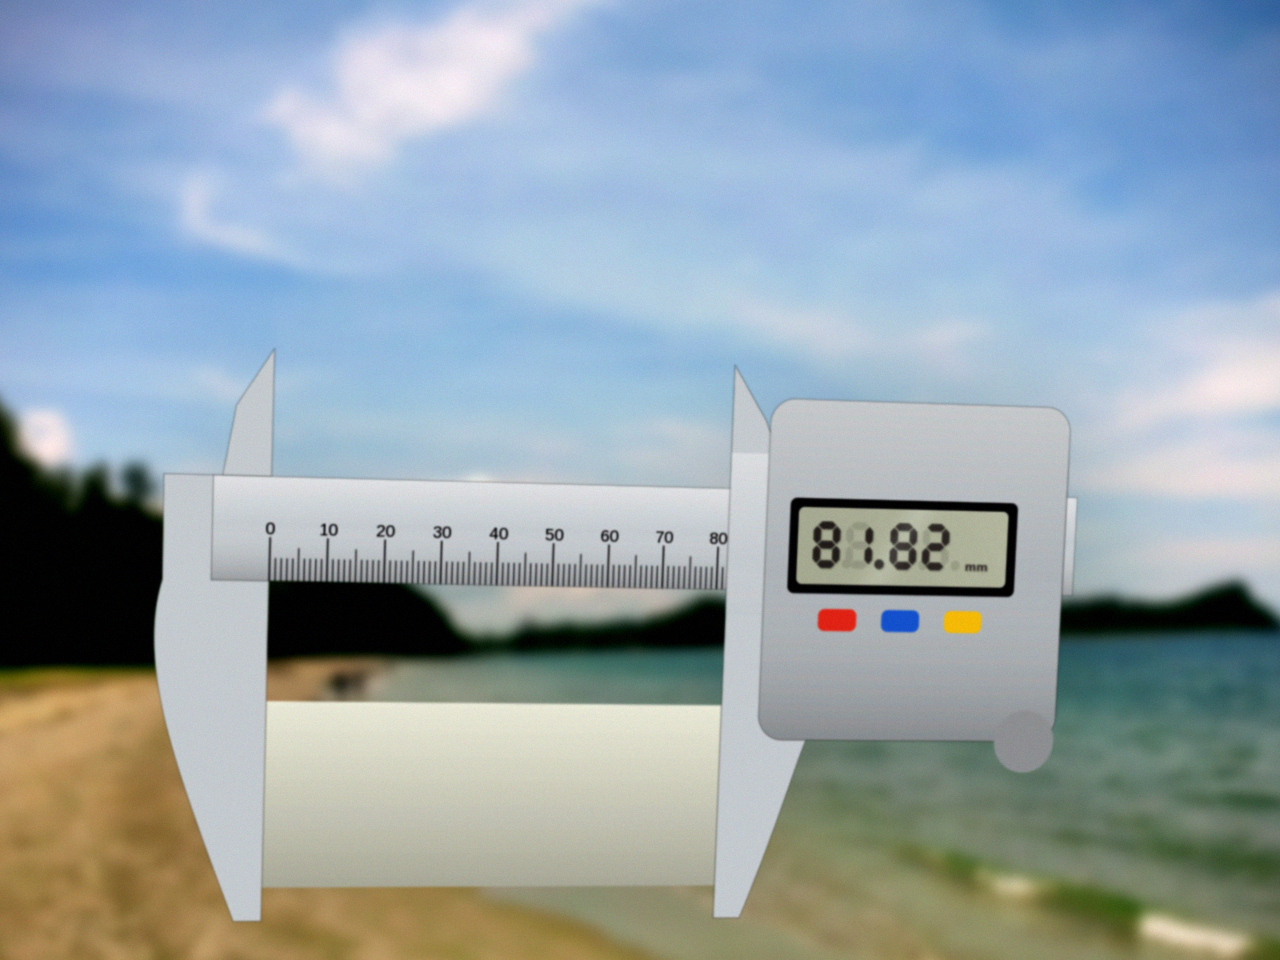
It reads 81.82 mm
